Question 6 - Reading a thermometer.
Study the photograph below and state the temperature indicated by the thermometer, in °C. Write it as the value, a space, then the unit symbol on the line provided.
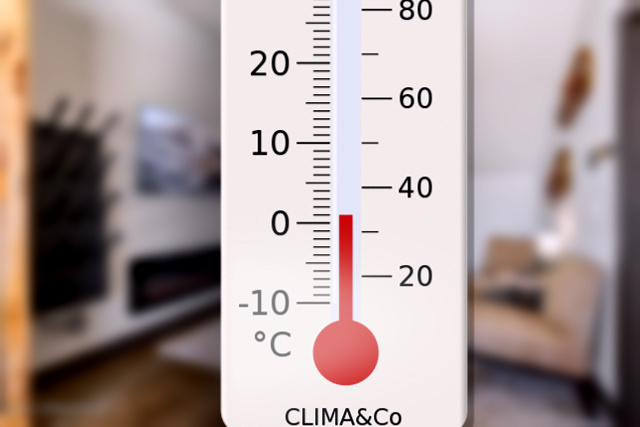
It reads 1 °C
